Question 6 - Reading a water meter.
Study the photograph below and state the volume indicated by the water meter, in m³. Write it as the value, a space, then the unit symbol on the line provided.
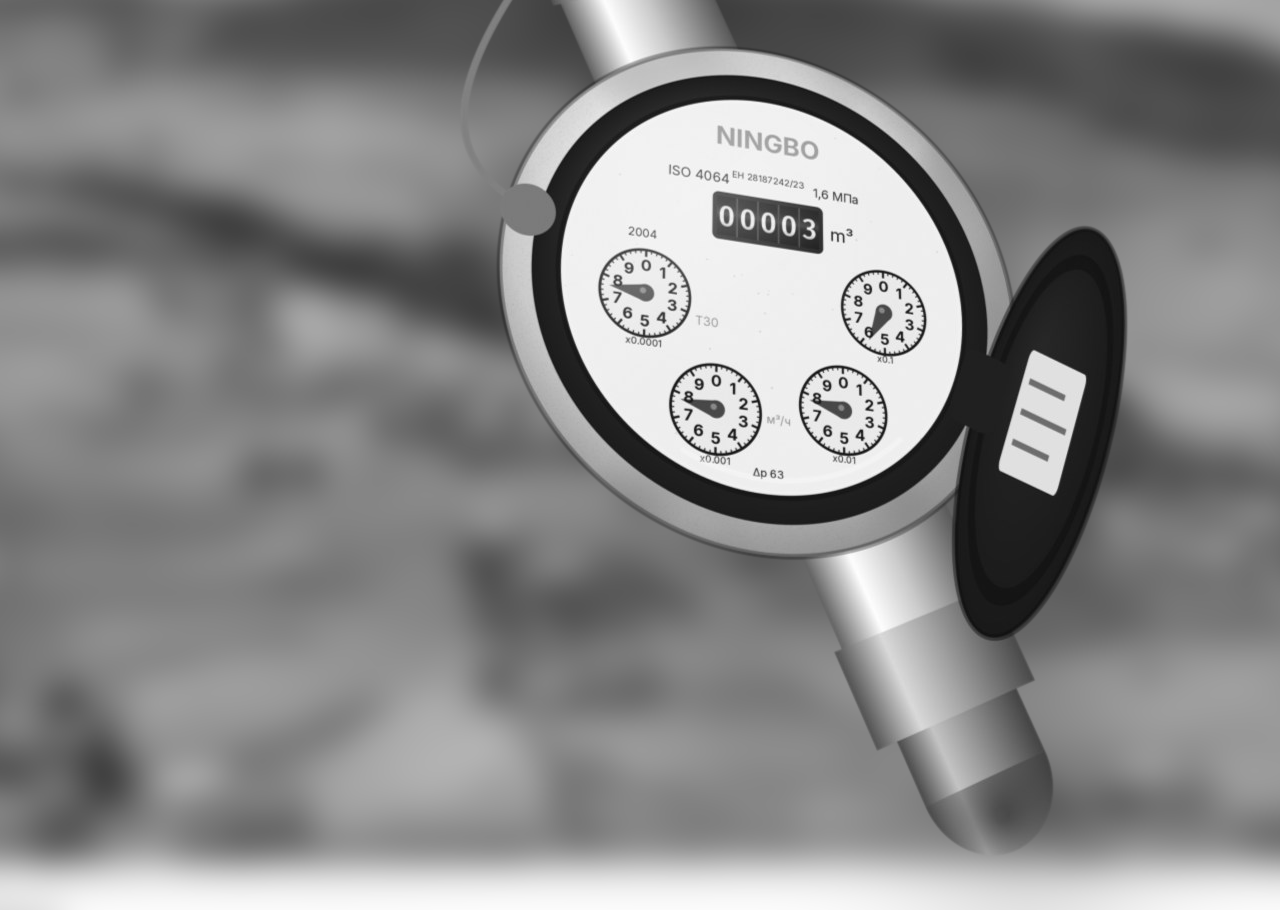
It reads 3.5777 m³
